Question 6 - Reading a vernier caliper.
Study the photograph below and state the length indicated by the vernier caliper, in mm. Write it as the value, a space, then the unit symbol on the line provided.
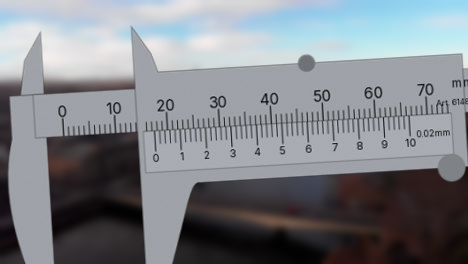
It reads 17.5 mm
